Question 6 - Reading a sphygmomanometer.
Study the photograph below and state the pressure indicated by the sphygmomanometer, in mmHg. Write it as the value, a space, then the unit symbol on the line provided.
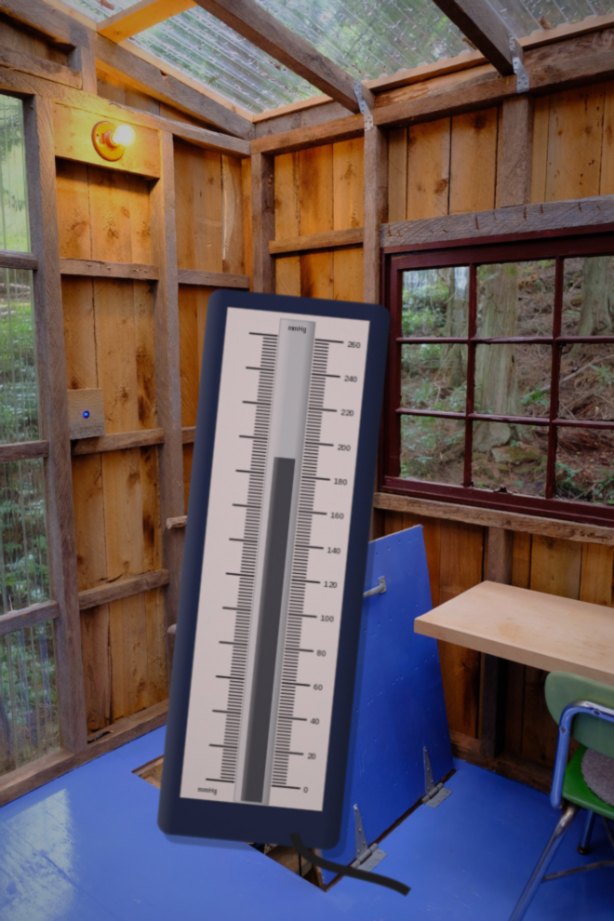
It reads 190 mmHg
